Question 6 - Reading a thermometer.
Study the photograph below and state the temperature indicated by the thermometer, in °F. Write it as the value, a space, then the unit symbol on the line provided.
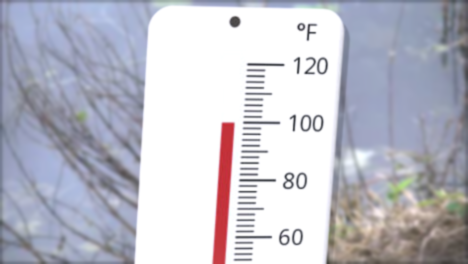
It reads 100 °F
